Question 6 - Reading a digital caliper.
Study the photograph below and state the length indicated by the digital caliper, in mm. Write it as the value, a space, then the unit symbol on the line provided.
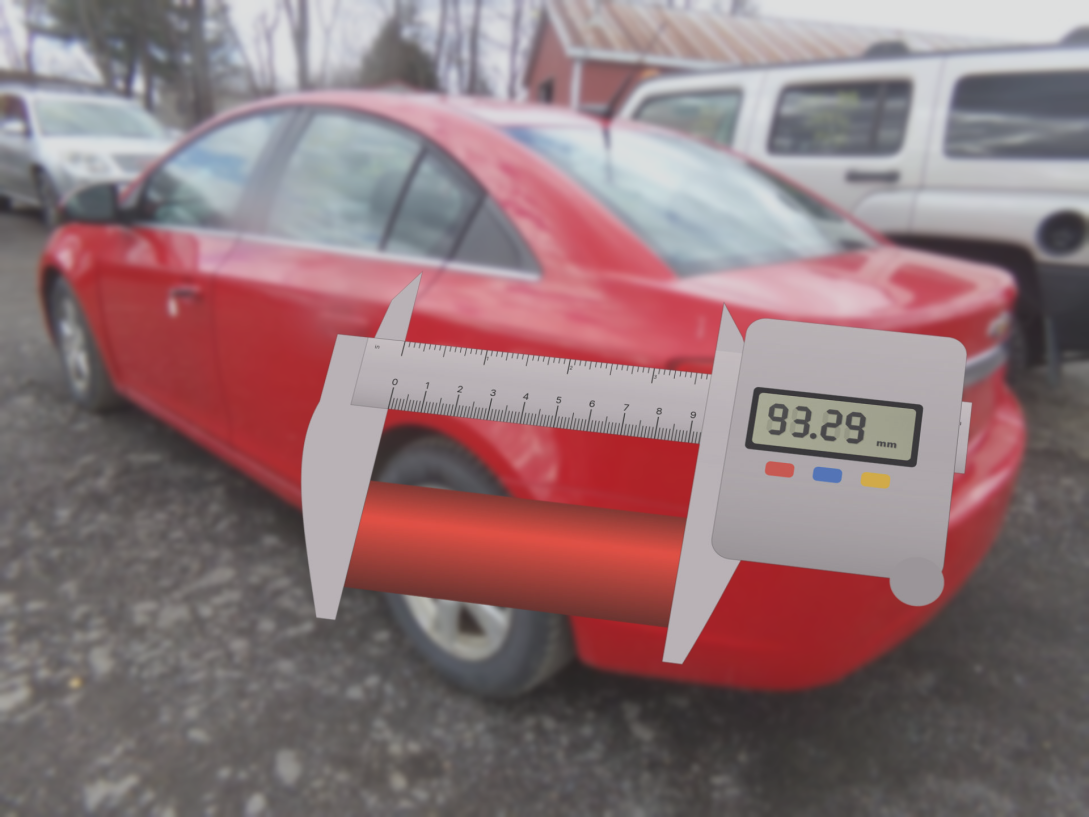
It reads 93.29 mm
